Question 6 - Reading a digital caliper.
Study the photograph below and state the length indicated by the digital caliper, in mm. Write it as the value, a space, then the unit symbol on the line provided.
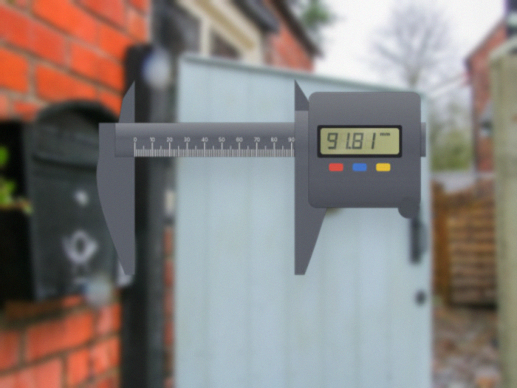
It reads 91.81 mm
